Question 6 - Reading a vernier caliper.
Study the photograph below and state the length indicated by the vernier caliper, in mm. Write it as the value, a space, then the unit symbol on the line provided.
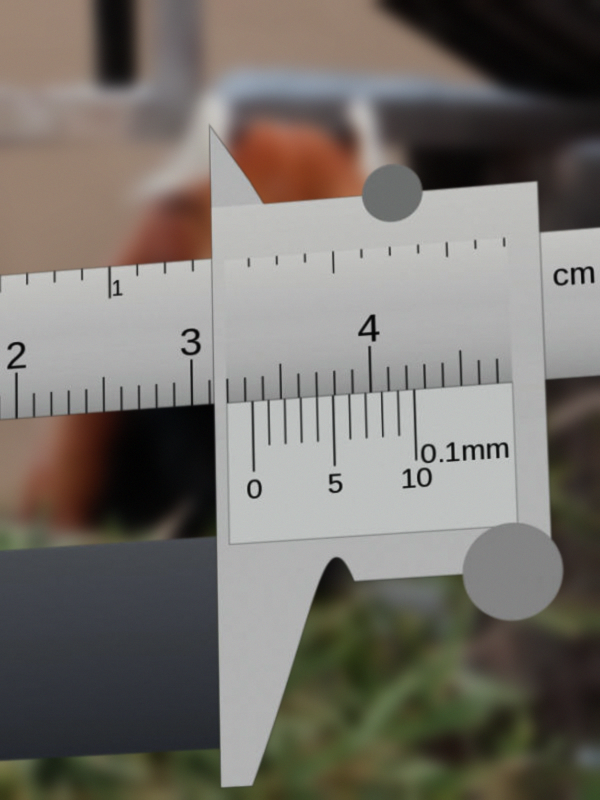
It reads 33.4 mm
